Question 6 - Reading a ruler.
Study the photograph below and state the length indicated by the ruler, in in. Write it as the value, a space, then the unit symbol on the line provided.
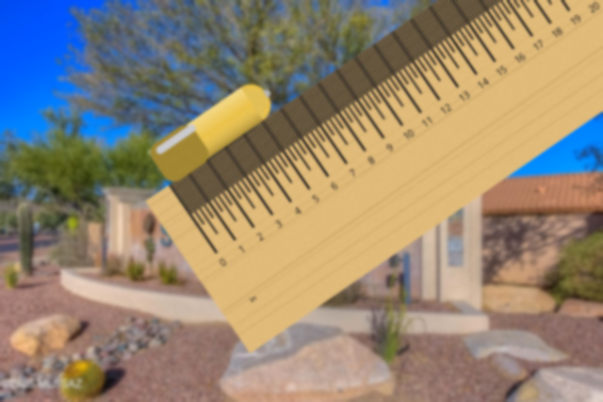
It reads 6 in
